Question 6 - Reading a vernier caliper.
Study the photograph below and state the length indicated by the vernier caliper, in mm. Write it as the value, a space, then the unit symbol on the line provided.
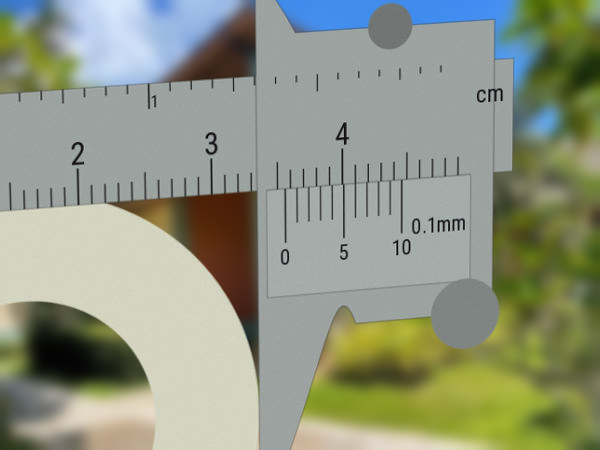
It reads 35.6 mm
